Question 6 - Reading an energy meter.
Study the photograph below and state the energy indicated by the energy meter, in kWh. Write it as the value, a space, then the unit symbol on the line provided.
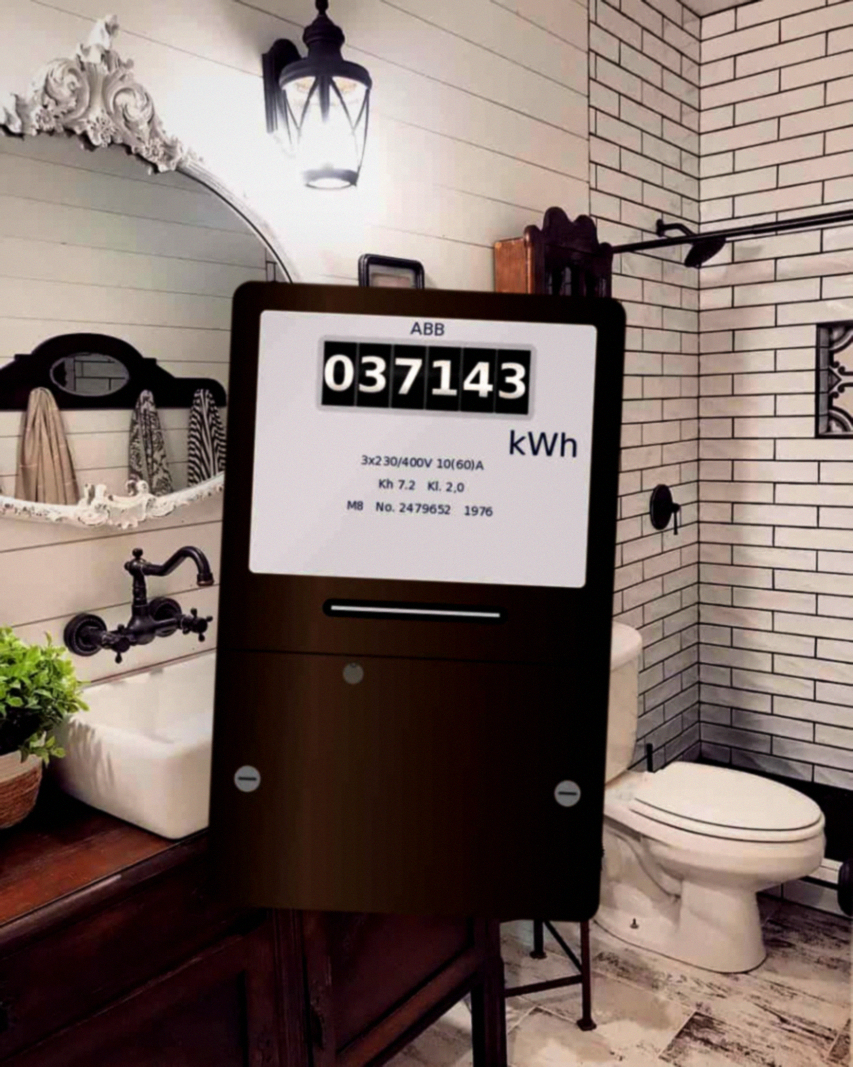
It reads 37143 kWh
